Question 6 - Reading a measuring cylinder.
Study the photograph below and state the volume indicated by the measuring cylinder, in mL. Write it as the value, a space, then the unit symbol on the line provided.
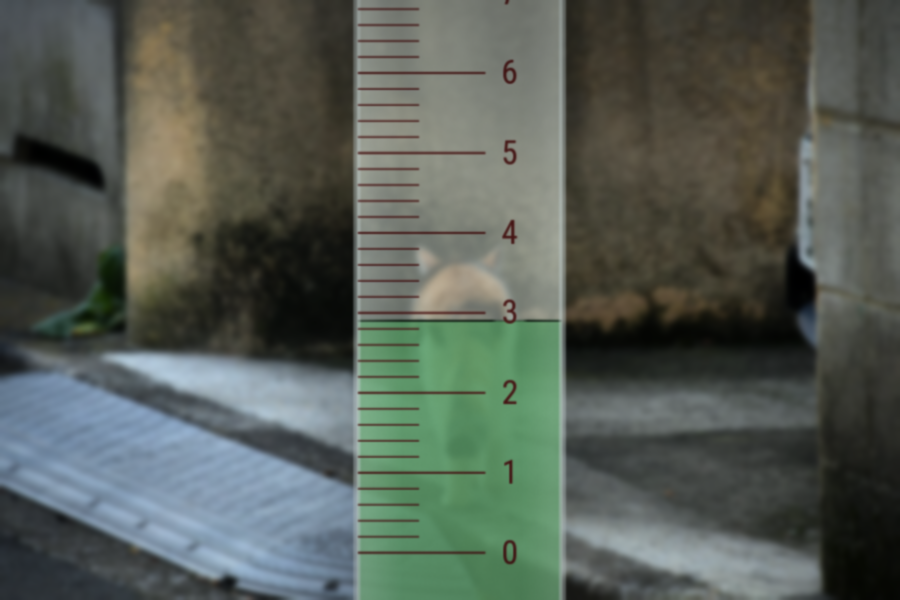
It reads 2.9 mL
